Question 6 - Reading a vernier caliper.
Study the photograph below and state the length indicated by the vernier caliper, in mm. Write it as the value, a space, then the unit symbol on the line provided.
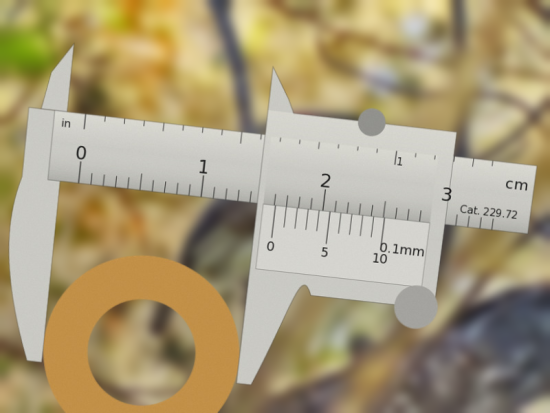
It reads 16.1 mm
